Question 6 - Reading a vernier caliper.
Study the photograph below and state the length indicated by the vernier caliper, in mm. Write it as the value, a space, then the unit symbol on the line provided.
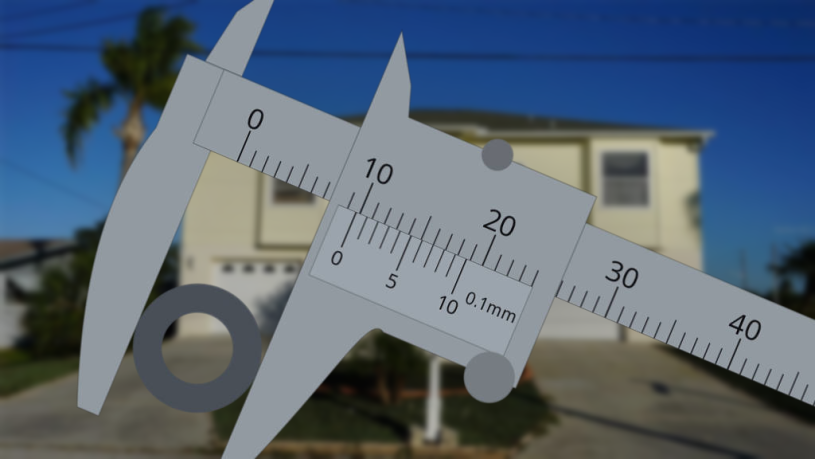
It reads 9.7 mm
